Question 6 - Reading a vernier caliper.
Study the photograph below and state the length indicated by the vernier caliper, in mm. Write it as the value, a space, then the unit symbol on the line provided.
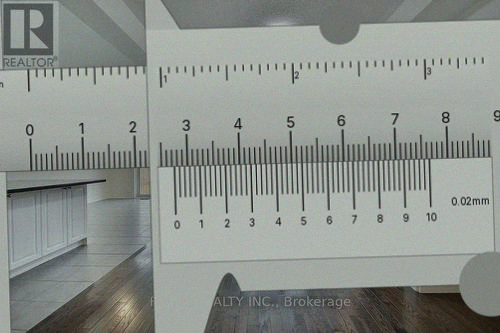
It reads 27.5 mm
